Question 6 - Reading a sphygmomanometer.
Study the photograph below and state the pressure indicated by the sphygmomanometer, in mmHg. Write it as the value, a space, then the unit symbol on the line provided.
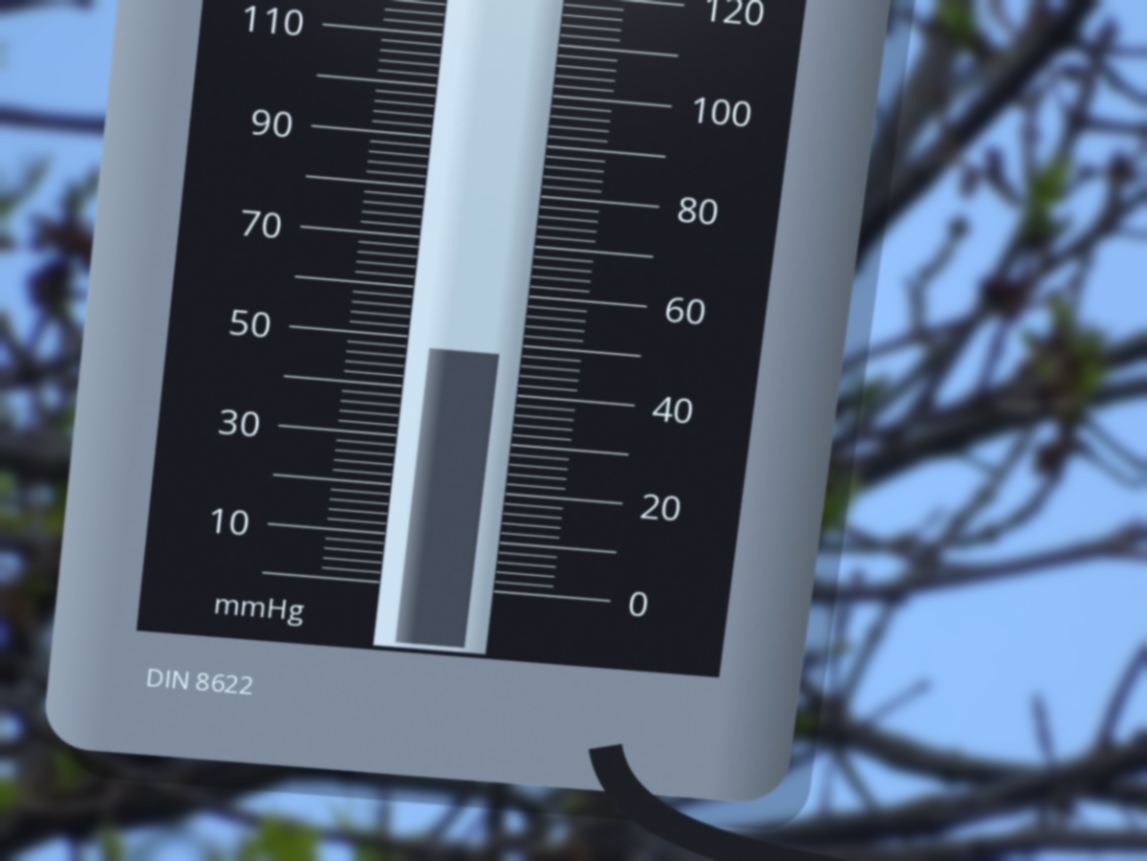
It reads 48 mmHg
